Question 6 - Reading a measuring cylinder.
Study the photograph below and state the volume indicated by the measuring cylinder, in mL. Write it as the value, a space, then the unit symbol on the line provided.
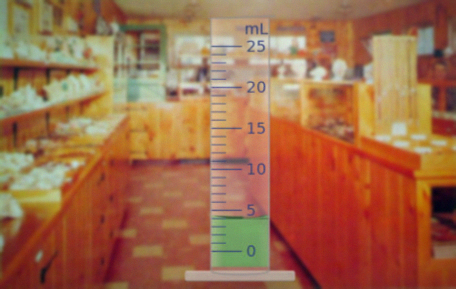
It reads 4 mL
